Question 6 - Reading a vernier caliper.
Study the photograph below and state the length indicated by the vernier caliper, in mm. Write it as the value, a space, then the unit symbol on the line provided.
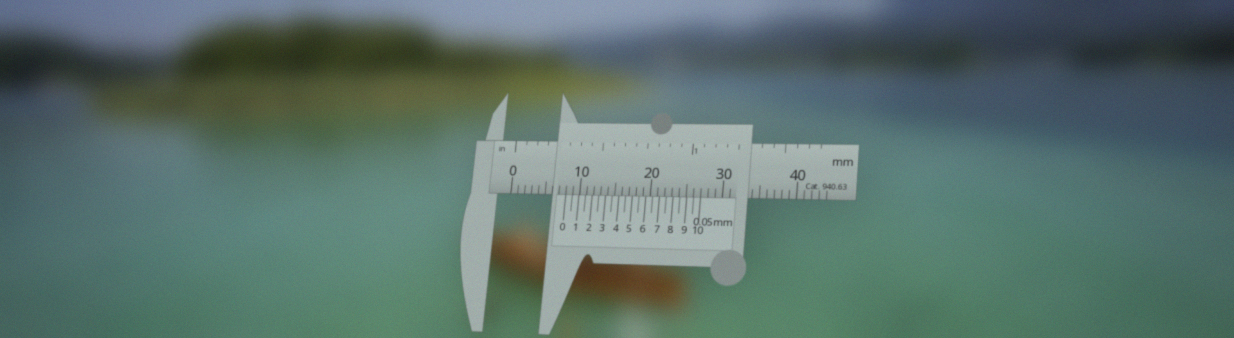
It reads 8.0 mm
